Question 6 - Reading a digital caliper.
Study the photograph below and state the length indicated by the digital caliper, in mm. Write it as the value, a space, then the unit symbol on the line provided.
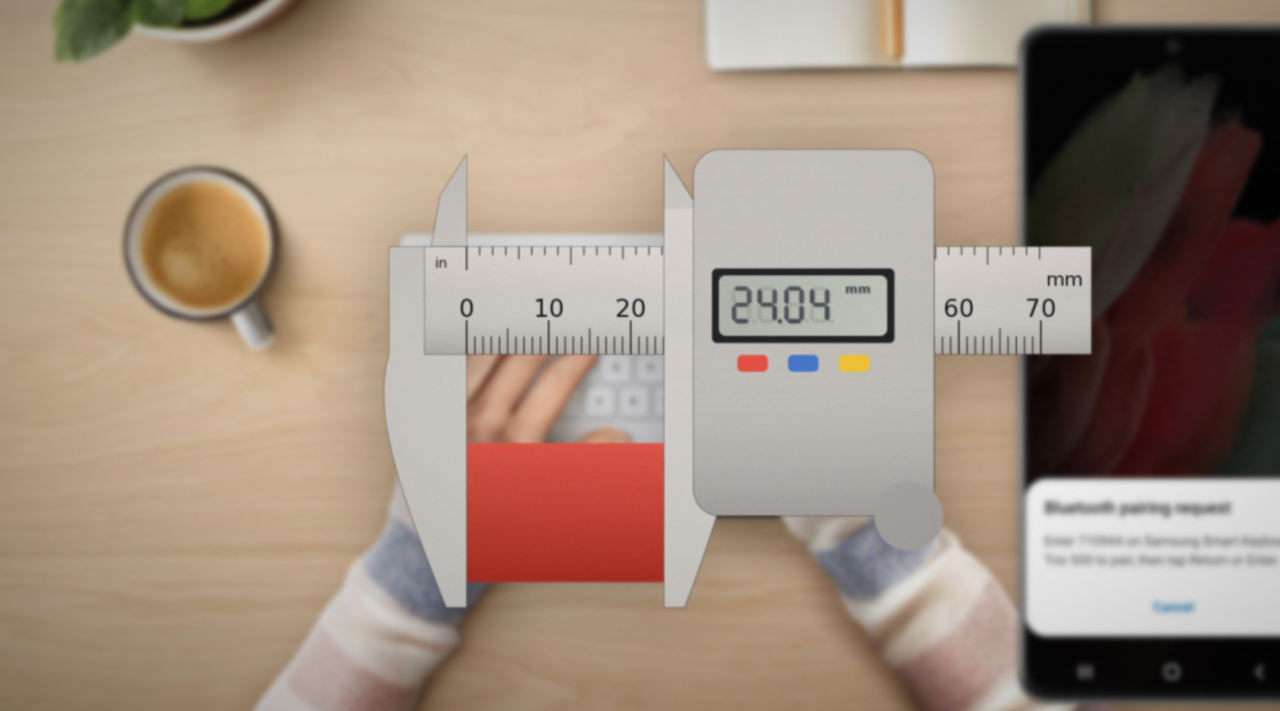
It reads 24.04 mm
